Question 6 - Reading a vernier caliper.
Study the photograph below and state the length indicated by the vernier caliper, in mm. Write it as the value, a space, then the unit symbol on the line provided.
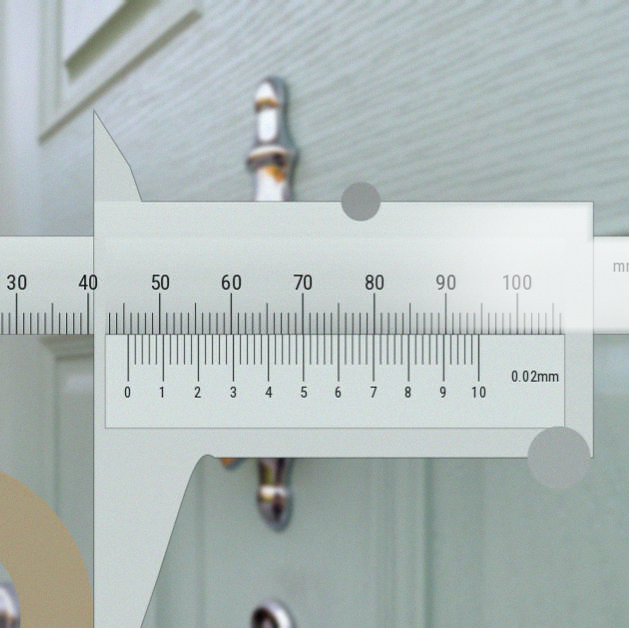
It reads 45.6 mm
